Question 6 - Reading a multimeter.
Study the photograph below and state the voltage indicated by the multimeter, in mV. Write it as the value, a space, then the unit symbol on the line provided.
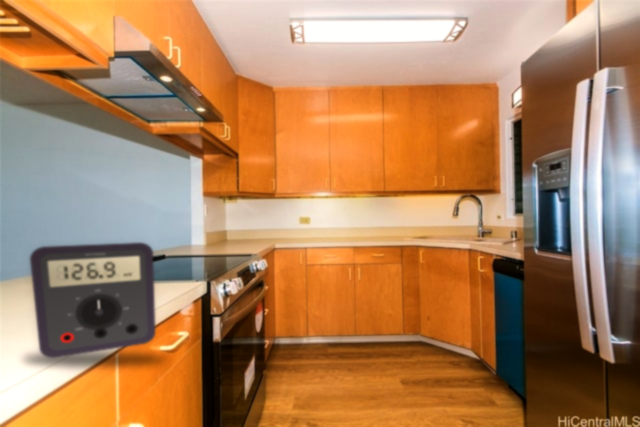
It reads 126.9 mV
